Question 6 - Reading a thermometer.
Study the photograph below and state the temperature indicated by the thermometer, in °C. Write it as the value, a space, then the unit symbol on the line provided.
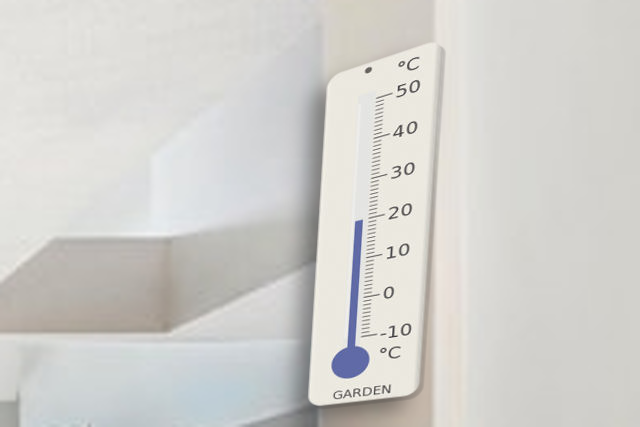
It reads 20 °C
